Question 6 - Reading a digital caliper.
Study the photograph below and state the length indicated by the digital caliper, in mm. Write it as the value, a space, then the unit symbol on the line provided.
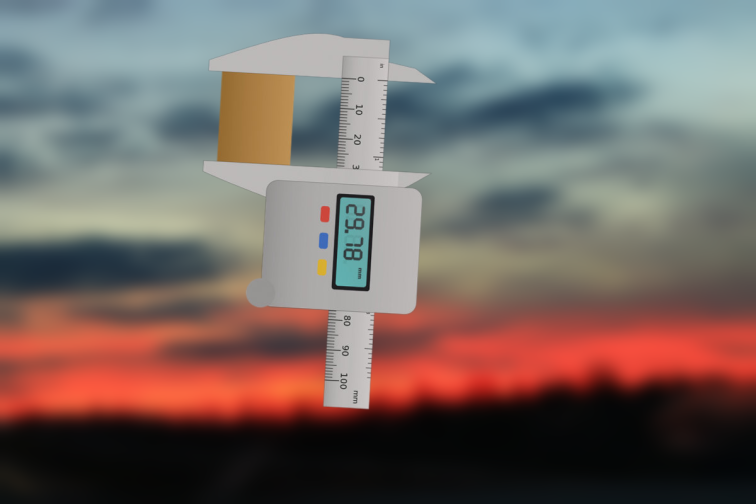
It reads 29.78 mm
